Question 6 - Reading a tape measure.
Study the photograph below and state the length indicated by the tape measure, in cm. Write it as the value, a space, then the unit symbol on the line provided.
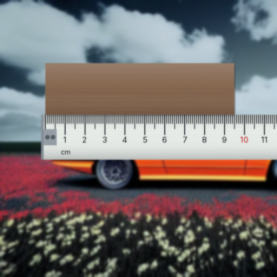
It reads 9.5 cm
